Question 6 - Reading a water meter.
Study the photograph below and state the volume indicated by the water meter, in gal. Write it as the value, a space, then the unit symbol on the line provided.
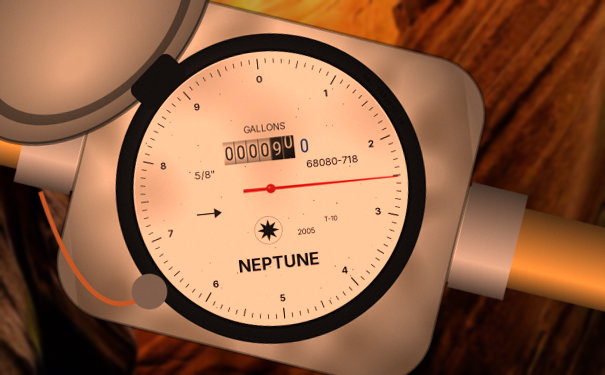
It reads 902.5 gal
